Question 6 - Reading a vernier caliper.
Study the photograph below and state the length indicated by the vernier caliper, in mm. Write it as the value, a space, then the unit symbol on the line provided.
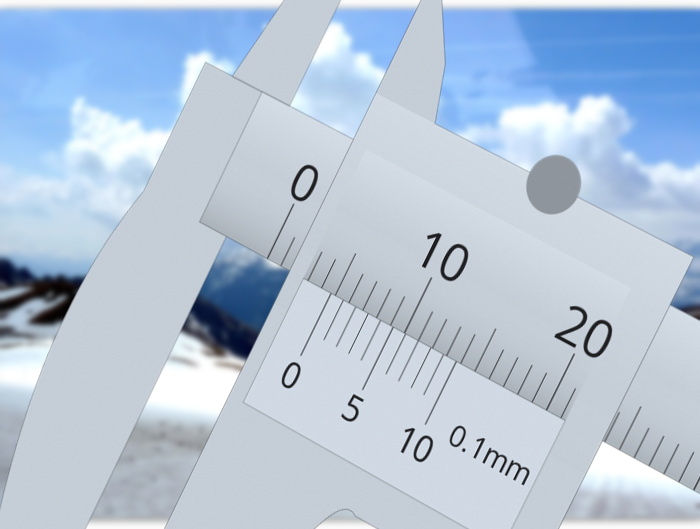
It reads 4.7 mm
